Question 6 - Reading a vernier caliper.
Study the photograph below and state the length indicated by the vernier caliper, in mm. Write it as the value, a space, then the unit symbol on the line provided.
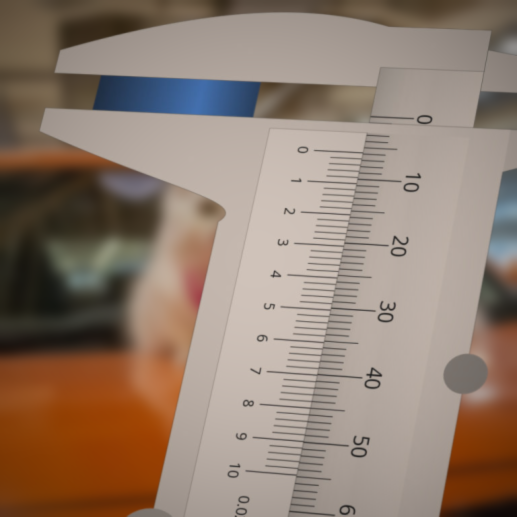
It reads 5.8 mm
